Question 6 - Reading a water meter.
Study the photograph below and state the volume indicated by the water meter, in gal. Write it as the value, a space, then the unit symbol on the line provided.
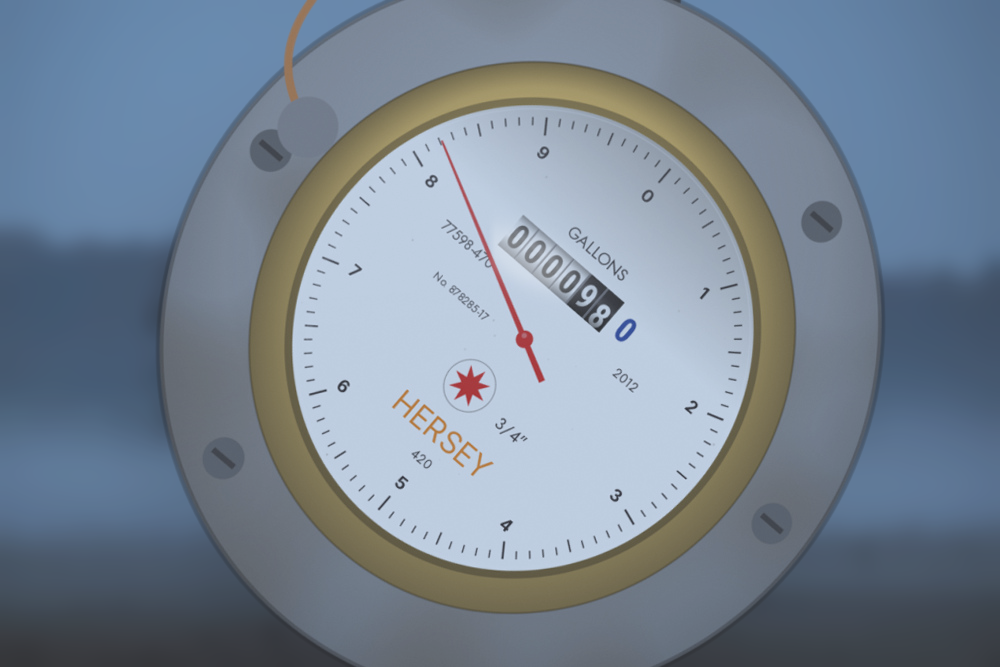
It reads 978.2 gal
